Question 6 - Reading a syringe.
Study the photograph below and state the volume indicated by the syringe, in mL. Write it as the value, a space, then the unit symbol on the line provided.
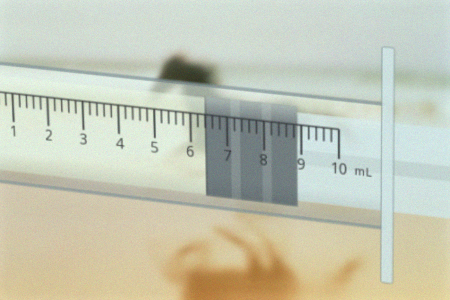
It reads 6.4 mL
